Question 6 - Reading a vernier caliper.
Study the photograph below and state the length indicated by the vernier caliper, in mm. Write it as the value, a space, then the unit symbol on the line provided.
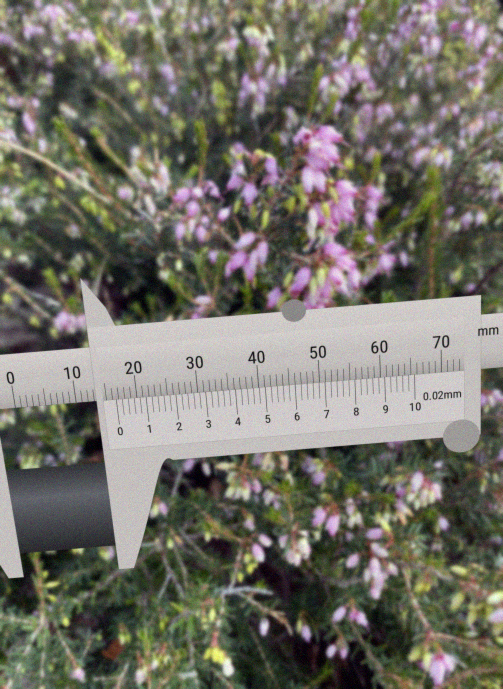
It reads 16.6 mm
